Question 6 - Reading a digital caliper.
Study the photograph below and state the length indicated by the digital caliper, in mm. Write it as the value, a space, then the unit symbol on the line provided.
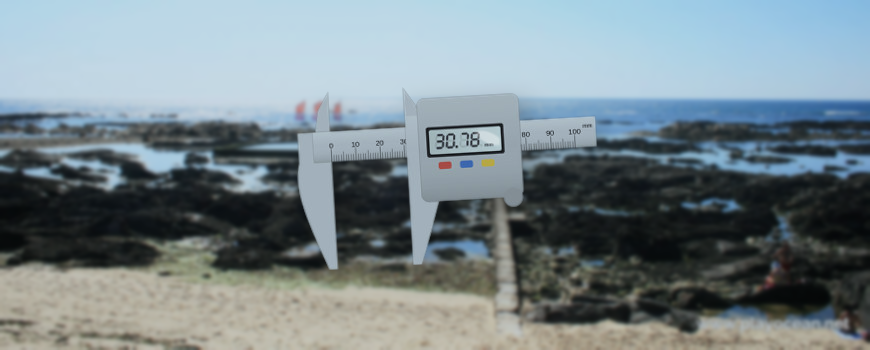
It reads 30.78 mm
